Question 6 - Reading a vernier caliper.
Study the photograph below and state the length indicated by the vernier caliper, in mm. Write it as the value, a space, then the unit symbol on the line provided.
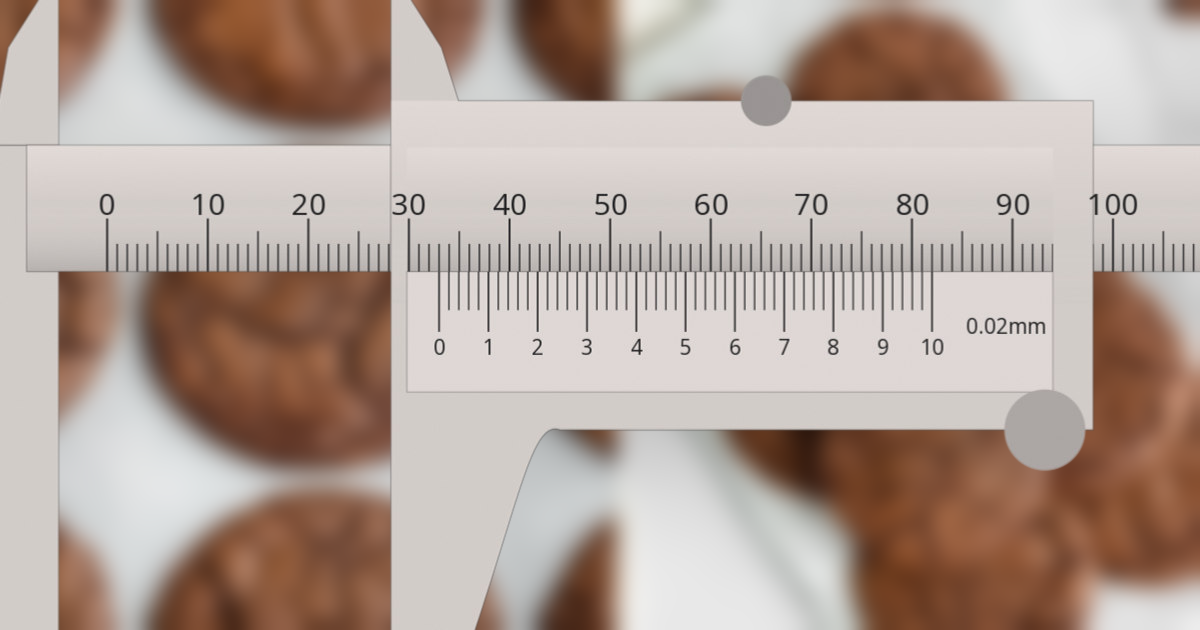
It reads 33.0 mm
